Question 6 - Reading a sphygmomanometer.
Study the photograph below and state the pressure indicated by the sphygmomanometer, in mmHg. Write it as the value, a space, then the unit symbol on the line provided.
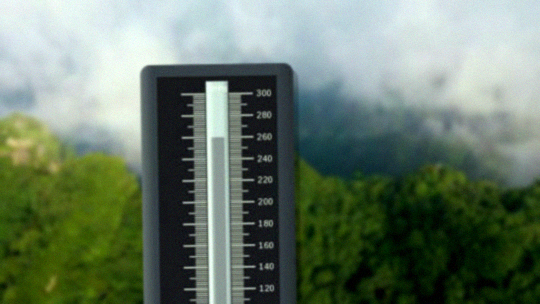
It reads 260 mmHg
